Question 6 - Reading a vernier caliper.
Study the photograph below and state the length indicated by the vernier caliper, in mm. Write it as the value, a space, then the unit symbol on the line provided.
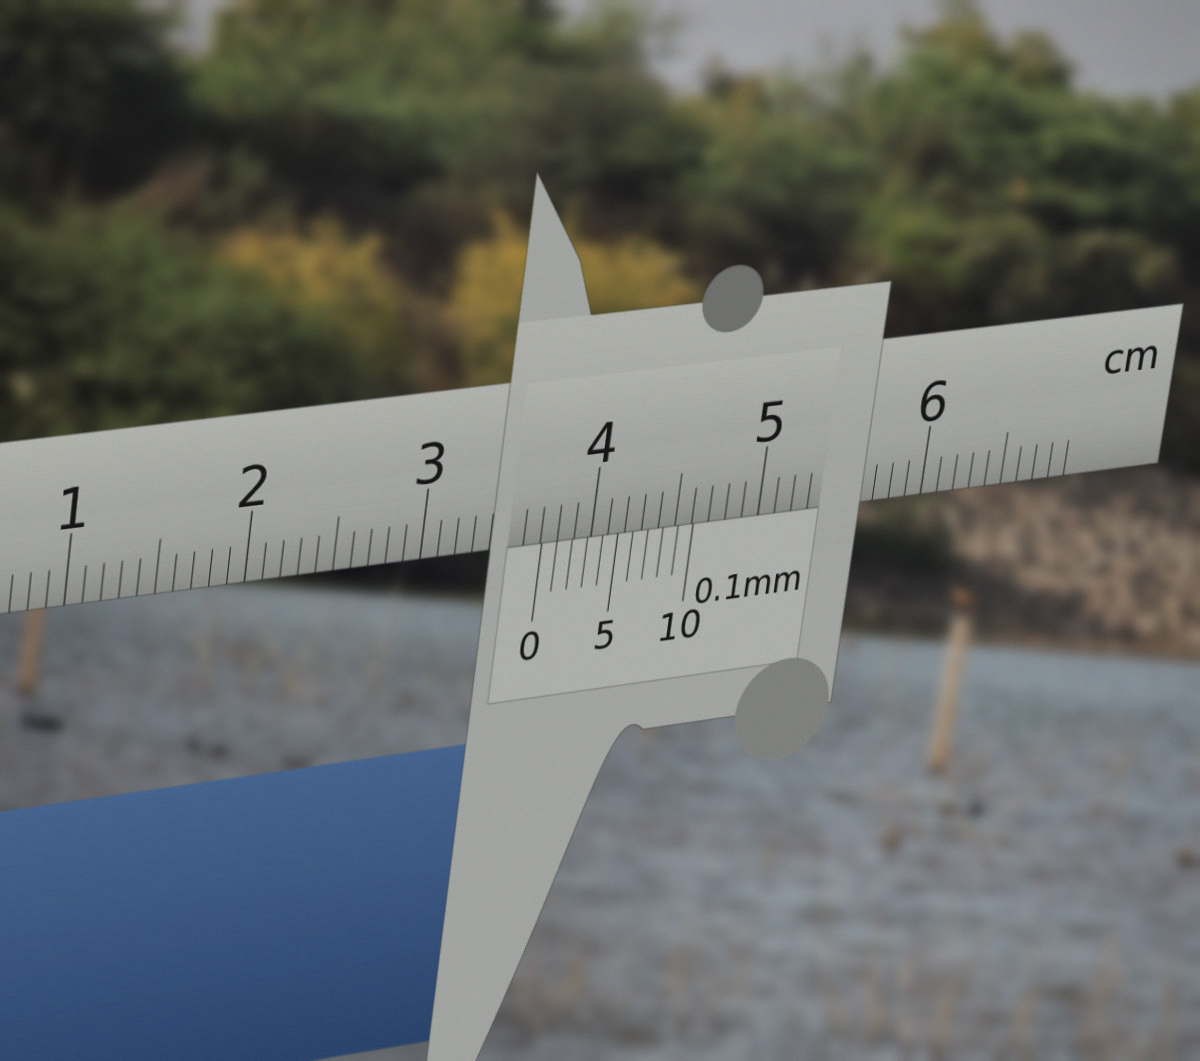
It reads 37.1 mm
